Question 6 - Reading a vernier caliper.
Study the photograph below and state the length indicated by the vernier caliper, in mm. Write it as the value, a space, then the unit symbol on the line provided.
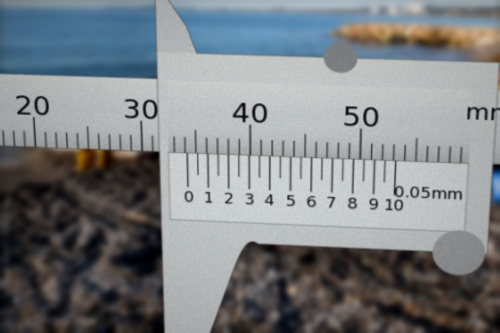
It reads 34.2 mm
